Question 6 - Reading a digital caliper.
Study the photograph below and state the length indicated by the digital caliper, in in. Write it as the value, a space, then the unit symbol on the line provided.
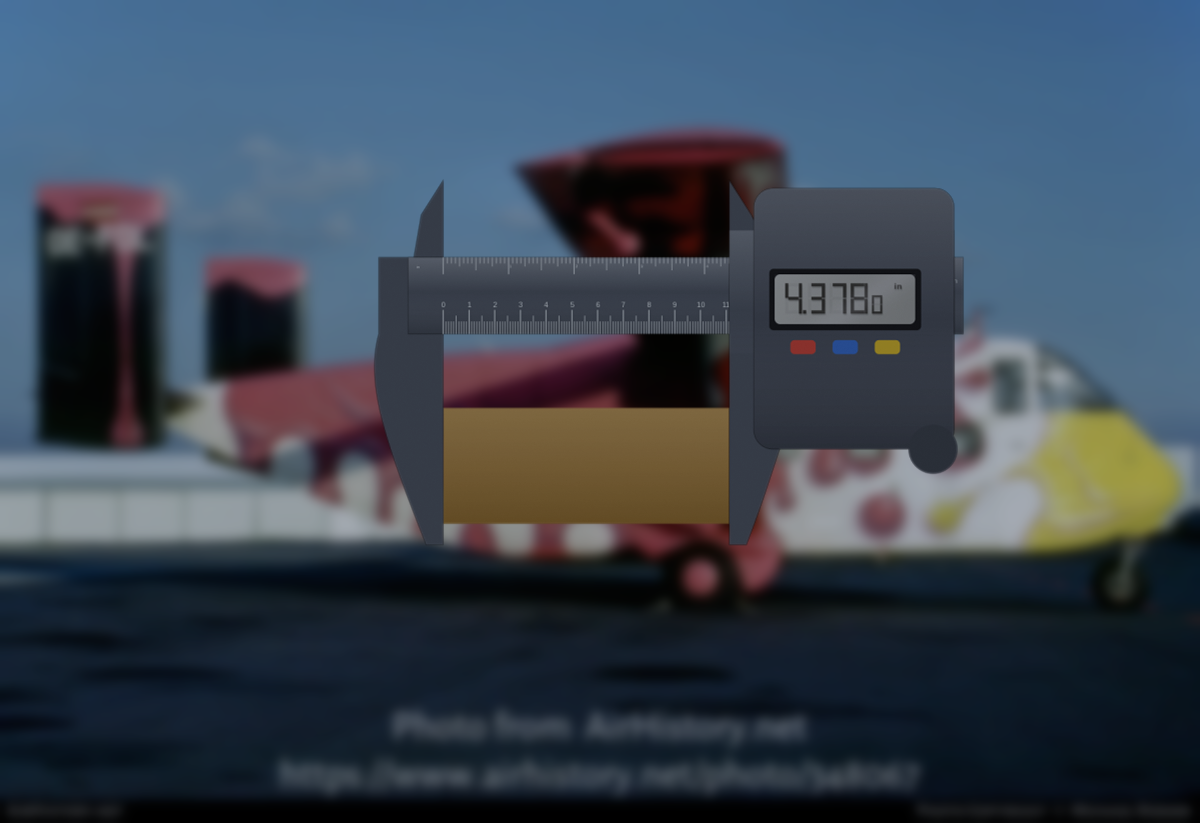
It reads 4.3780 in
